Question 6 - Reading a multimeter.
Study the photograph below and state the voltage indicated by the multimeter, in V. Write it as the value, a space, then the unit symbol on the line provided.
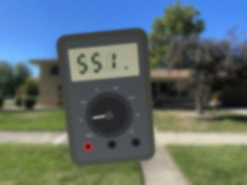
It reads 551 V
